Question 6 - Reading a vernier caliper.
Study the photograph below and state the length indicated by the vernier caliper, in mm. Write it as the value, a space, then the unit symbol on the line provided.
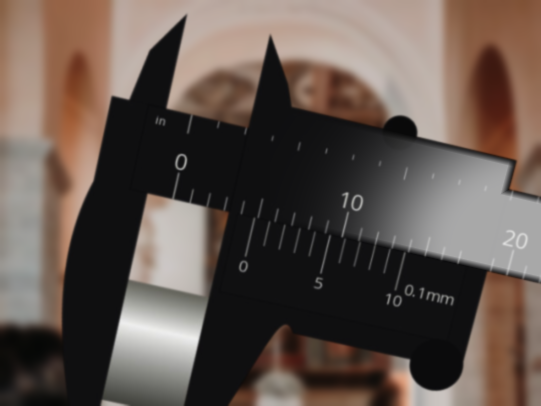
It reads 4.8 mm
